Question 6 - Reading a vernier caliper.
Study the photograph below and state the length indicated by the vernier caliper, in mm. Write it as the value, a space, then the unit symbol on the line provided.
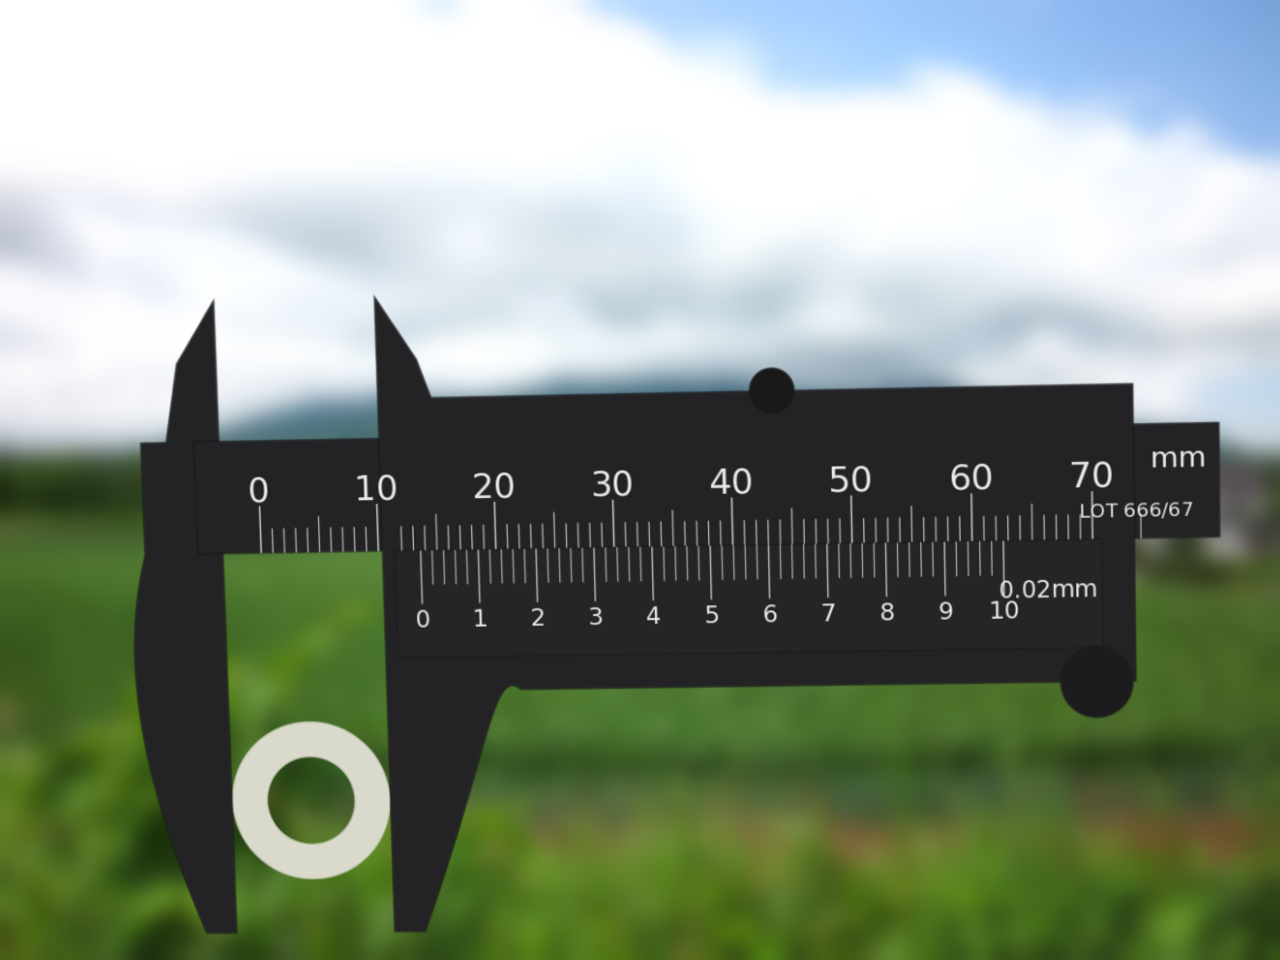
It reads 13.6 mm
